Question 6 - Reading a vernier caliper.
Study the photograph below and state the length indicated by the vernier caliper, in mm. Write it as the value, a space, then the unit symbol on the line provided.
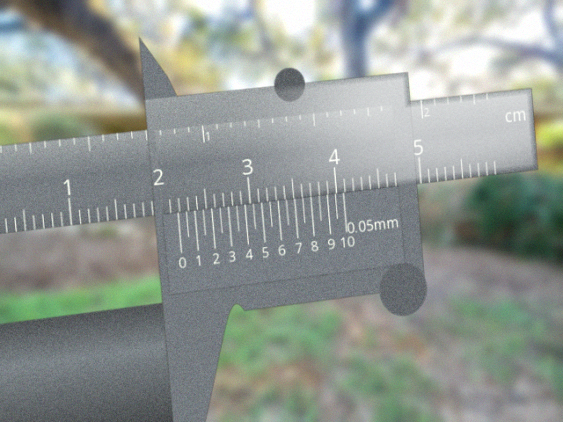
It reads 21.8 mm
